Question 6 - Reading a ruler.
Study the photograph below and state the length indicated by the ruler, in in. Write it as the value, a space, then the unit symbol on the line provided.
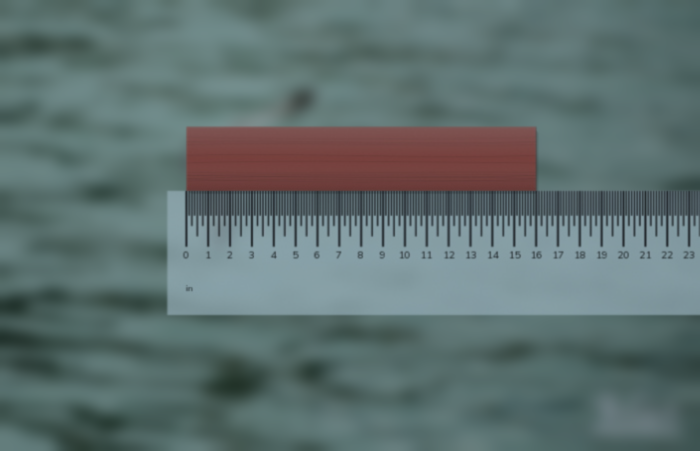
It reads 16 in
